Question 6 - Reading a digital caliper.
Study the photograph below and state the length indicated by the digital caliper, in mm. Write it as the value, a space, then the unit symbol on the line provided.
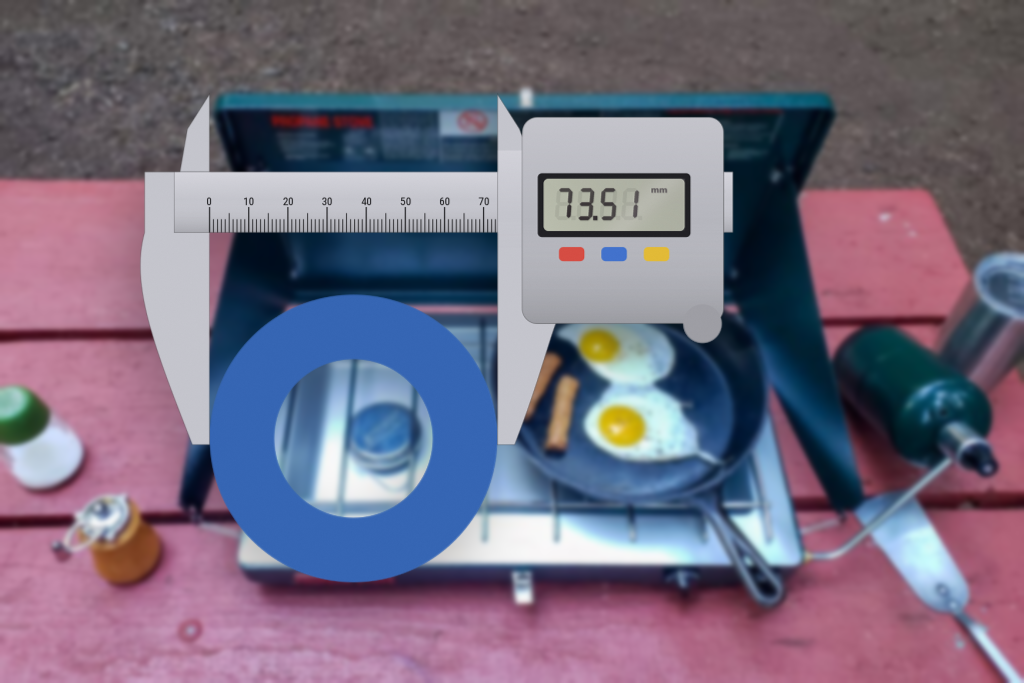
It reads 73.51 mm
